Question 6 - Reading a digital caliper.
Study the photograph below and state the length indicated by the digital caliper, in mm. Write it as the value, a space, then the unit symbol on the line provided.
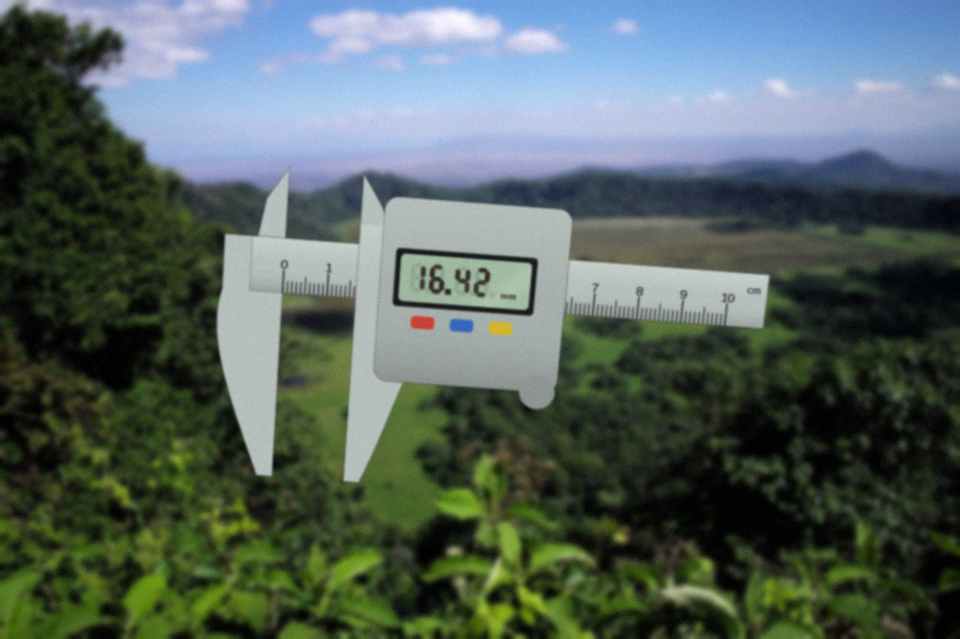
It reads 16.42 mm
